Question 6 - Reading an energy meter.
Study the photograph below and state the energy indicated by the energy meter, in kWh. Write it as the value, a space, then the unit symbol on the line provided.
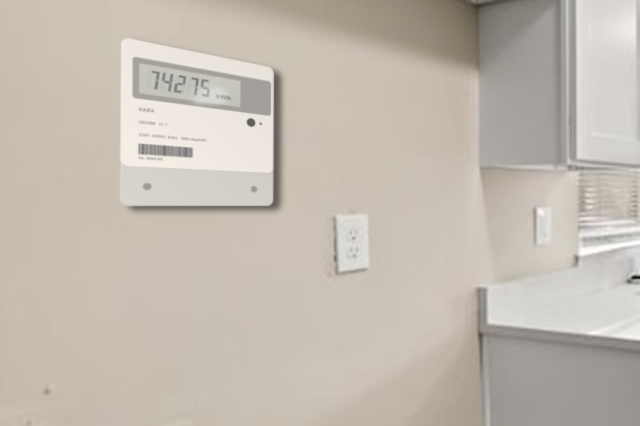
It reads 74275 kWh
